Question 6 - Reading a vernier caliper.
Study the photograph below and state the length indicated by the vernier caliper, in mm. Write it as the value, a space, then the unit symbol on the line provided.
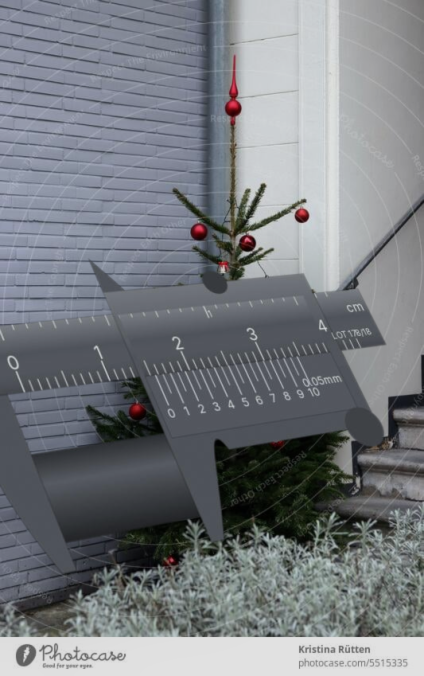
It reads 15.6 mm
